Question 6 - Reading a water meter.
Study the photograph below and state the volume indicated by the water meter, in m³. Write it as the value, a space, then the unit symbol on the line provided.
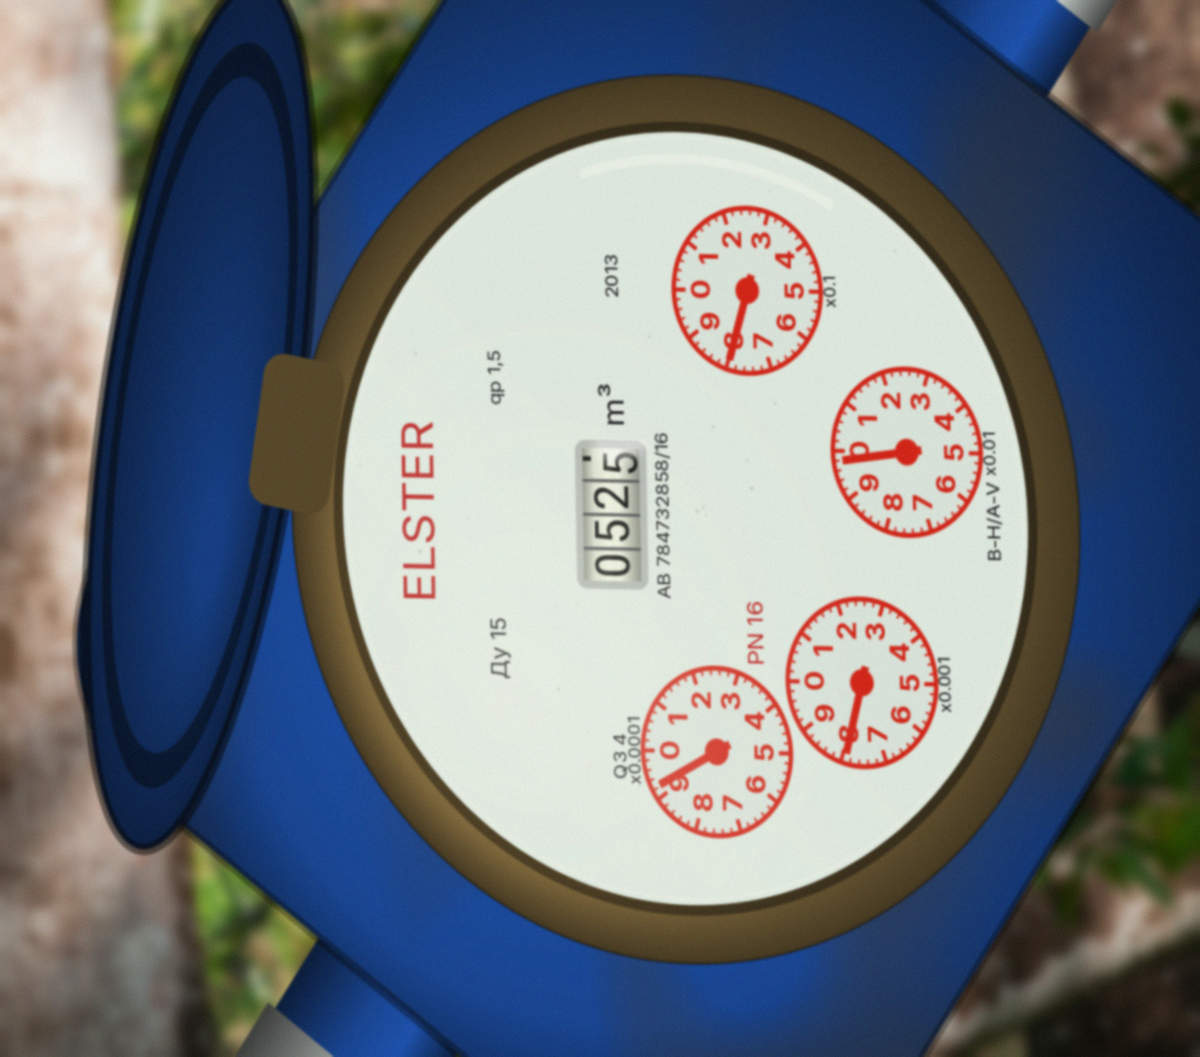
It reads 524.7979 m³
